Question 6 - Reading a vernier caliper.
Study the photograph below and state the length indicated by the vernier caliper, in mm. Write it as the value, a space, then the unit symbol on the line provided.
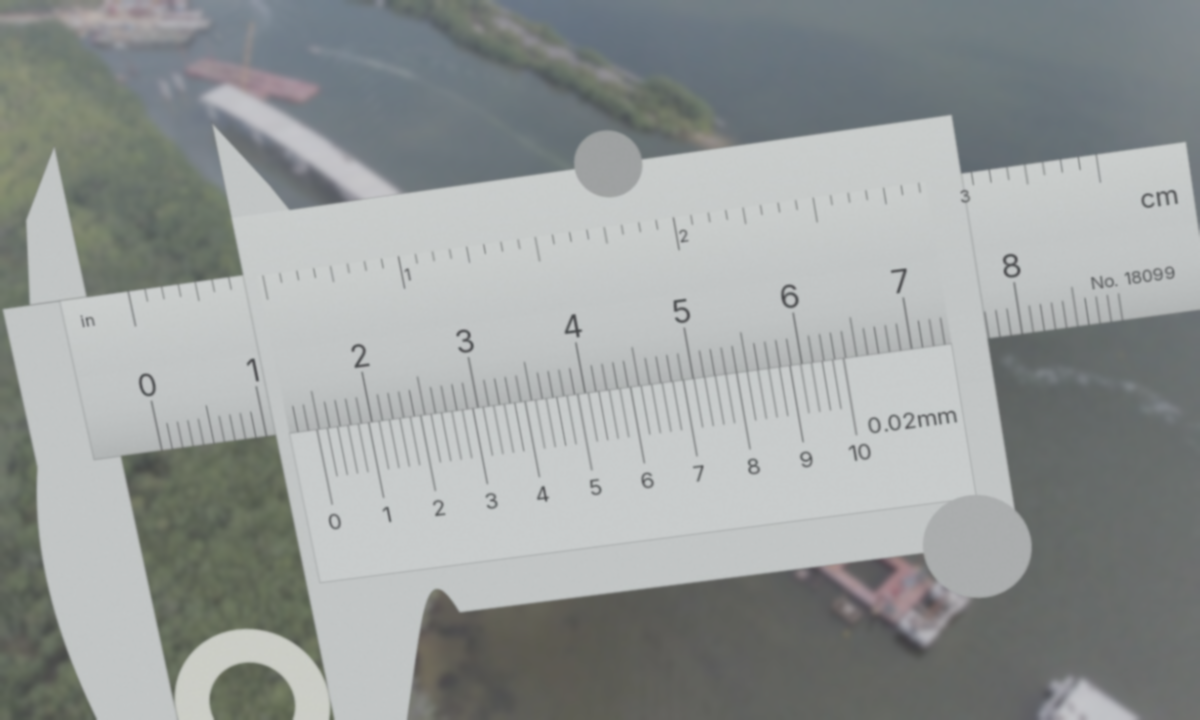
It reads 14.8 mm
